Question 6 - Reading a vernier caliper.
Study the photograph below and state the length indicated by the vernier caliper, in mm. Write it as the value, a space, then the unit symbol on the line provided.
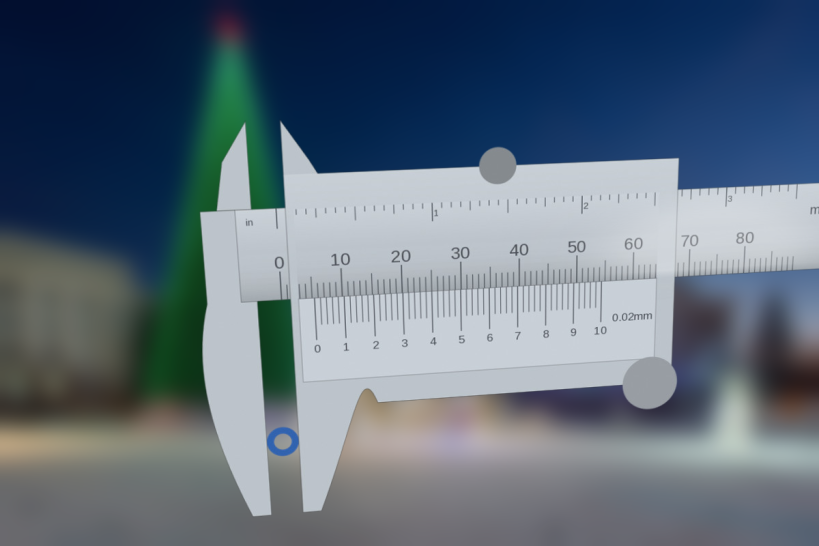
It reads 5.4 mm
